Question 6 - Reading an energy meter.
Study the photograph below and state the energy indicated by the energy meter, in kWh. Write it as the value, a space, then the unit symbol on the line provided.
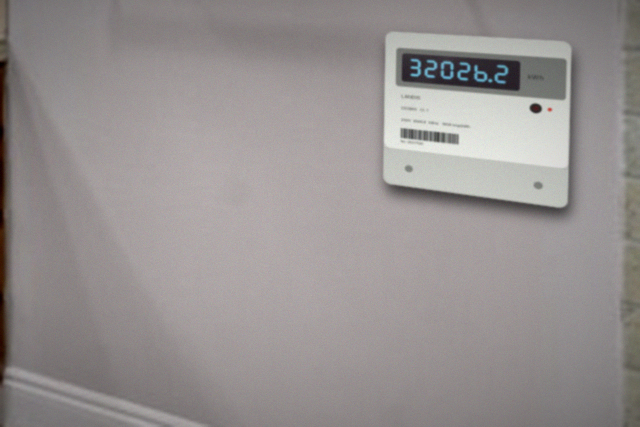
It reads 32026.2 kWh
